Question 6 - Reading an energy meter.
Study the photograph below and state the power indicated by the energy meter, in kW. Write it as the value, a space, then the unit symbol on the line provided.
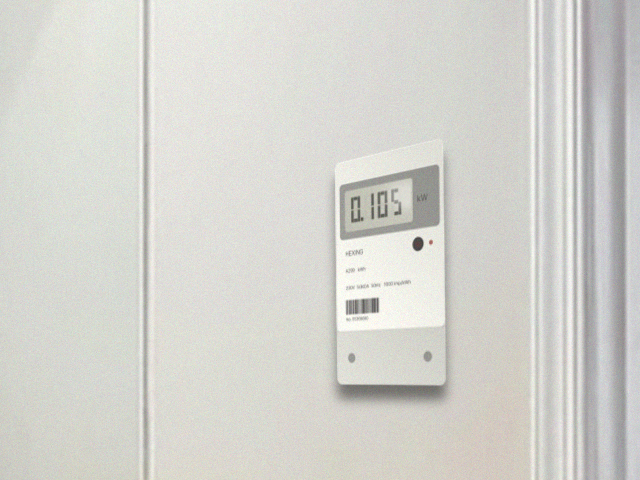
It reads 0.105 kW
